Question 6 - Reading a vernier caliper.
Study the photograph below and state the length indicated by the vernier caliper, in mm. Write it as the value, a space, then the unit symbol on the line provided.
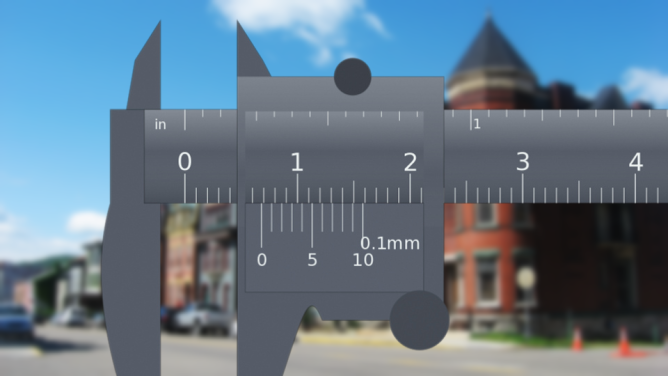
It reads 6.8 mm
